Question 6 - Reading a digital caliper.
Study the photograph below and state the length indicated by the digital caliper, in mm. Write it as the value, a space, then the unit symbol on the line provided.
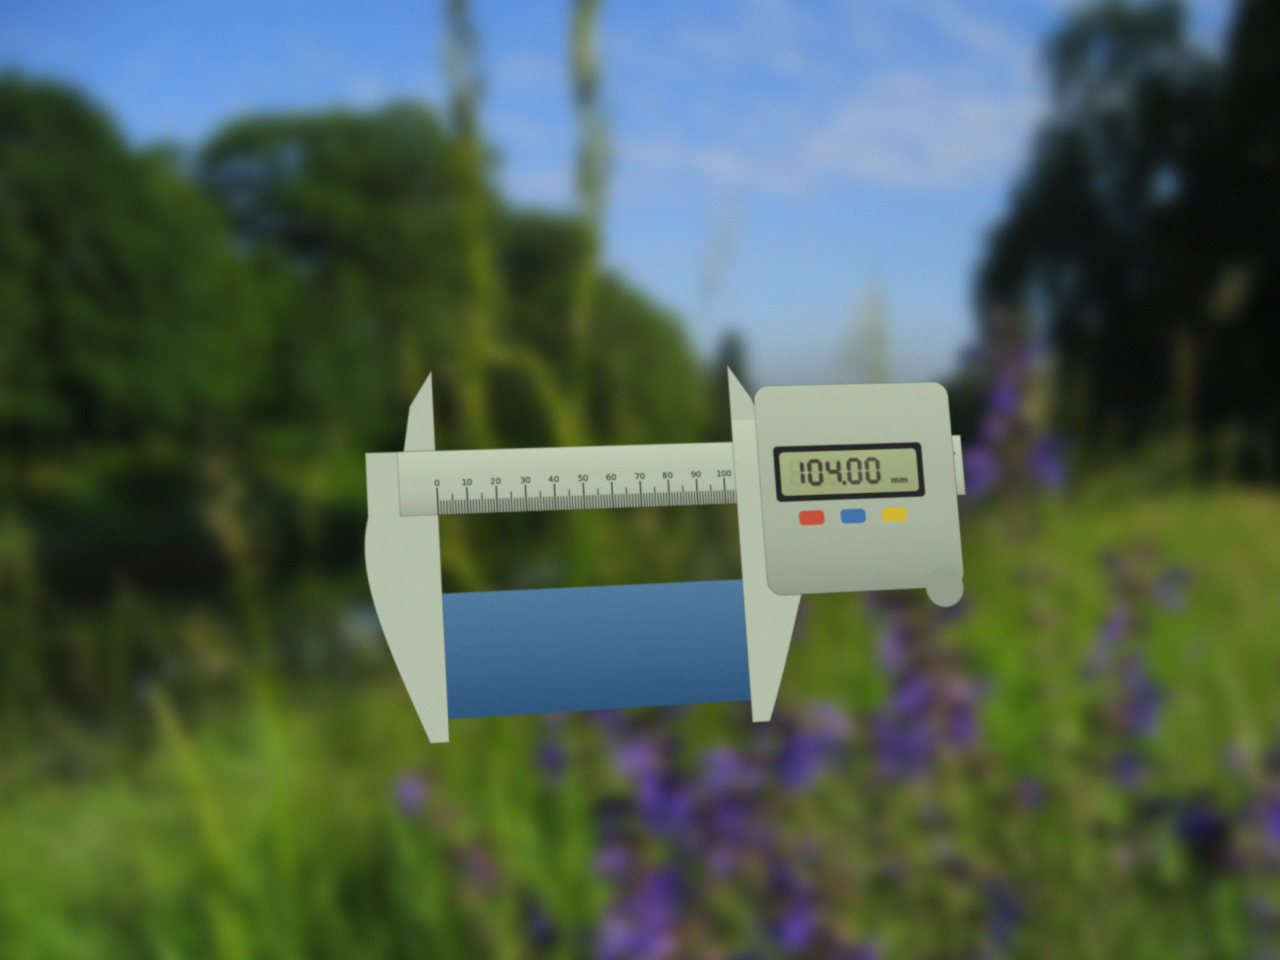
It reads 104.00 mm
